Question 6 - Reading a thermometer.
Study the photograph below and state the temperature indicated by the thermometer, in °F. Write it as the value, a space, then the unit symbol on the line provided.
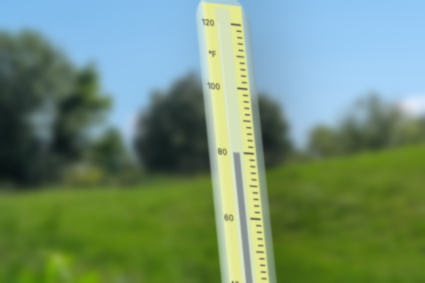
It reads 80 °F
